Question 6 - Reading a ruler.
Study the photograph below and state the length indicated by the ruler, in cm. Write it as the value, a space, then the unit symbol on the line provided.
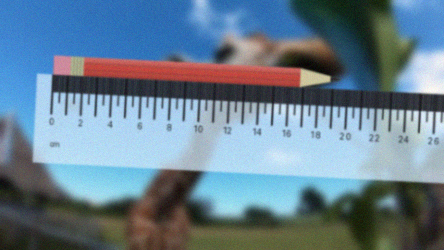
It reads 19.5 cm
